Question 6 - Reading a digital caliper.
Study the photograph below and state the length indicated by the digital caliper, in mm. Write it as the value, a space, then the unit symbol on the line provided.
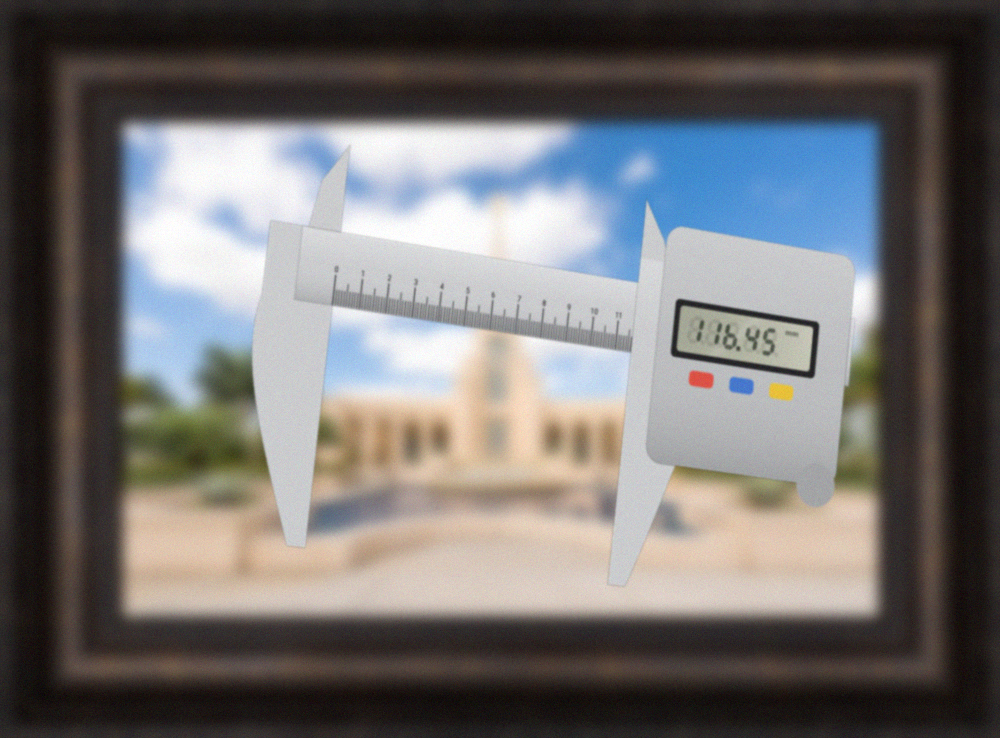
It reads 116.45 mm
